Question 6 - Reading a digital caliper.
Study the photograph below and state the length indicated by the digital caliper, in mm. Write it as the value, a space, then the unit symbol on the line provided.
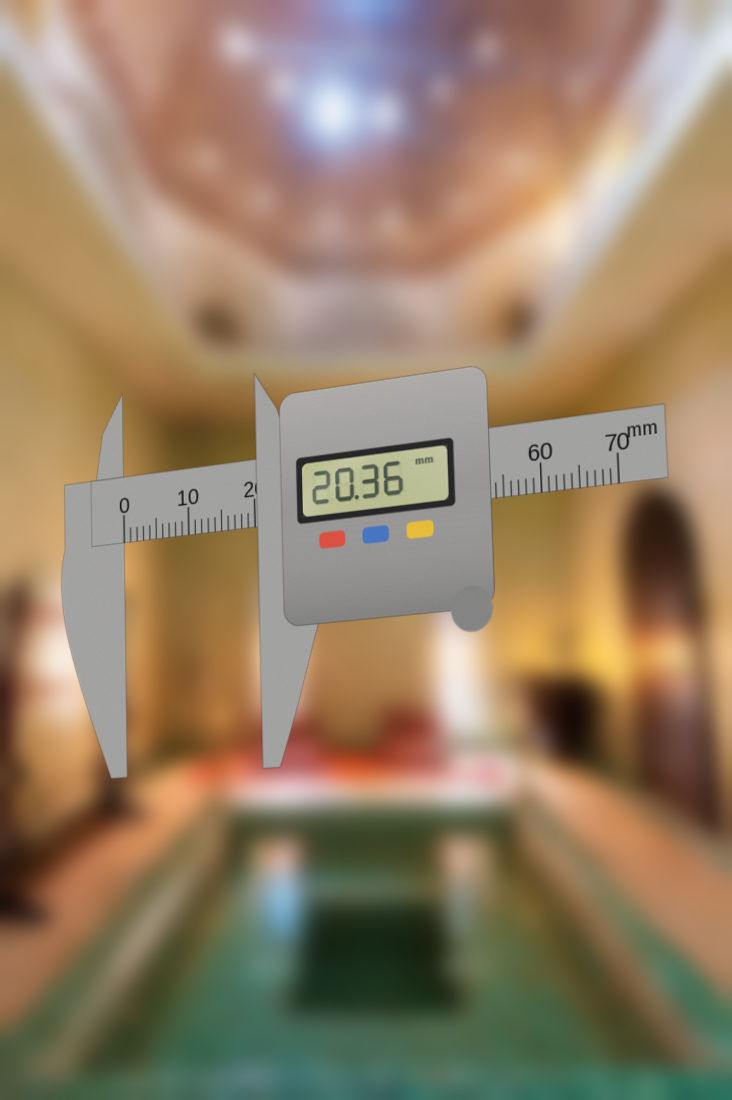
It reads 20.36 mm
